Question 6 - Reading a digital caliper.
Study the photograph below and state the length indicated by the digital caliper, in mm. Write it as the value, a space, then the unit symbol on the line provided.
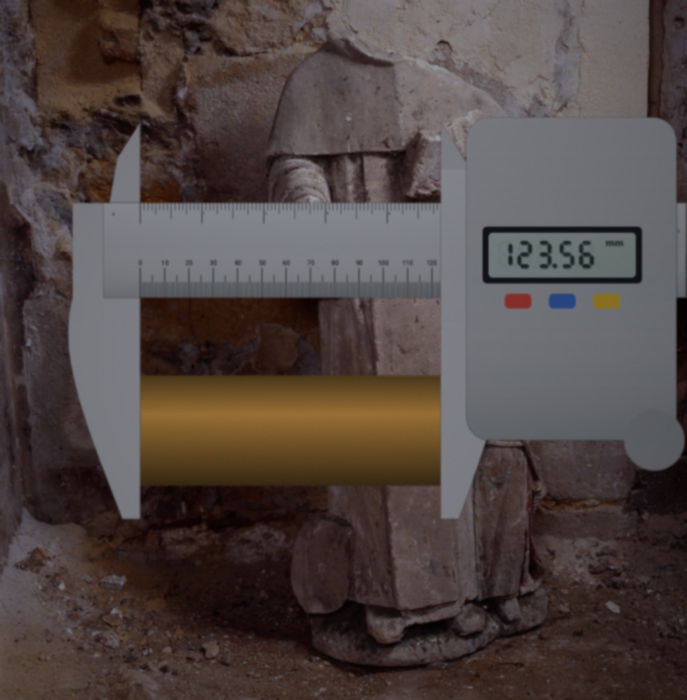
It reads 123.56 mm
